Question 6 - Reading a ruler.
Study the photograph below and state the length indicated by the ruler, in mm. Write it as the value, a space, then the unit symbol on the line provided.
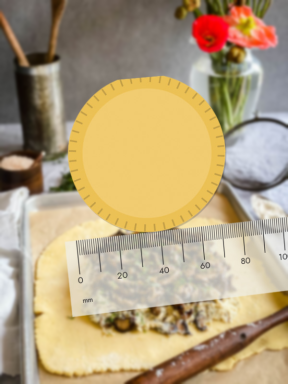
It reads 75 mm
